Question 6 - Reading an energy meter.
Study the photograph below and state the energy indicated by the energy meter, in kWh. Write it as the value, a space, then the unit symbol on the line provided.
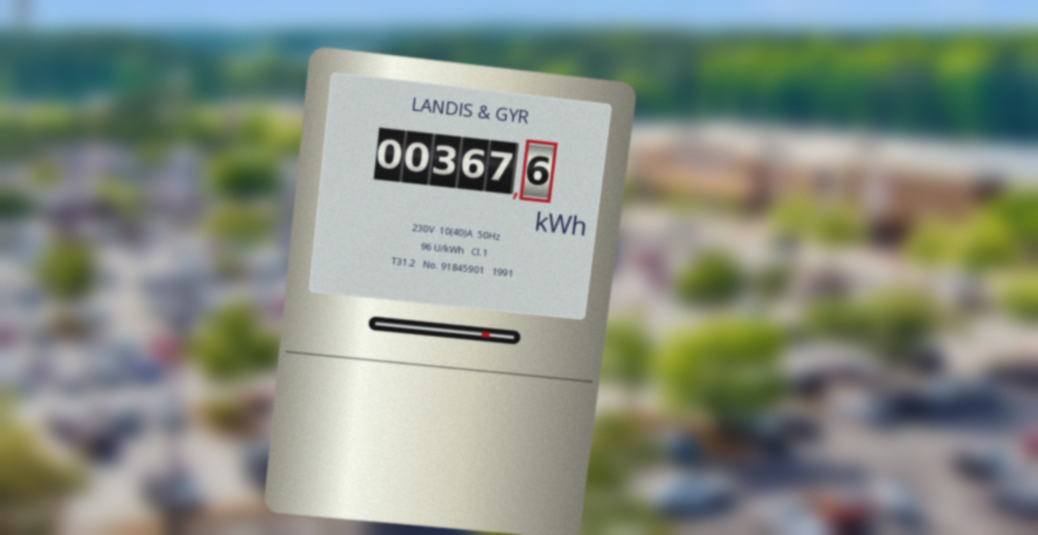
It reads 367.6 kWh
